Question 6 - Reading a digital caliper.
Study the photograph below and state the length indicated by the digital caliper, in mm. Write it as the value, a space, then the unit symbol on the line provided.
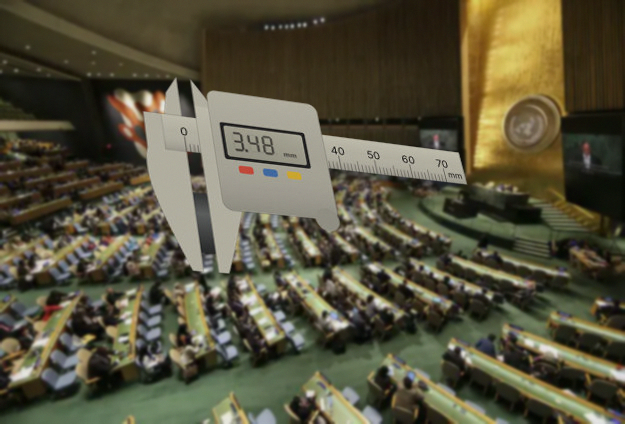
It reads 3.48 mm
